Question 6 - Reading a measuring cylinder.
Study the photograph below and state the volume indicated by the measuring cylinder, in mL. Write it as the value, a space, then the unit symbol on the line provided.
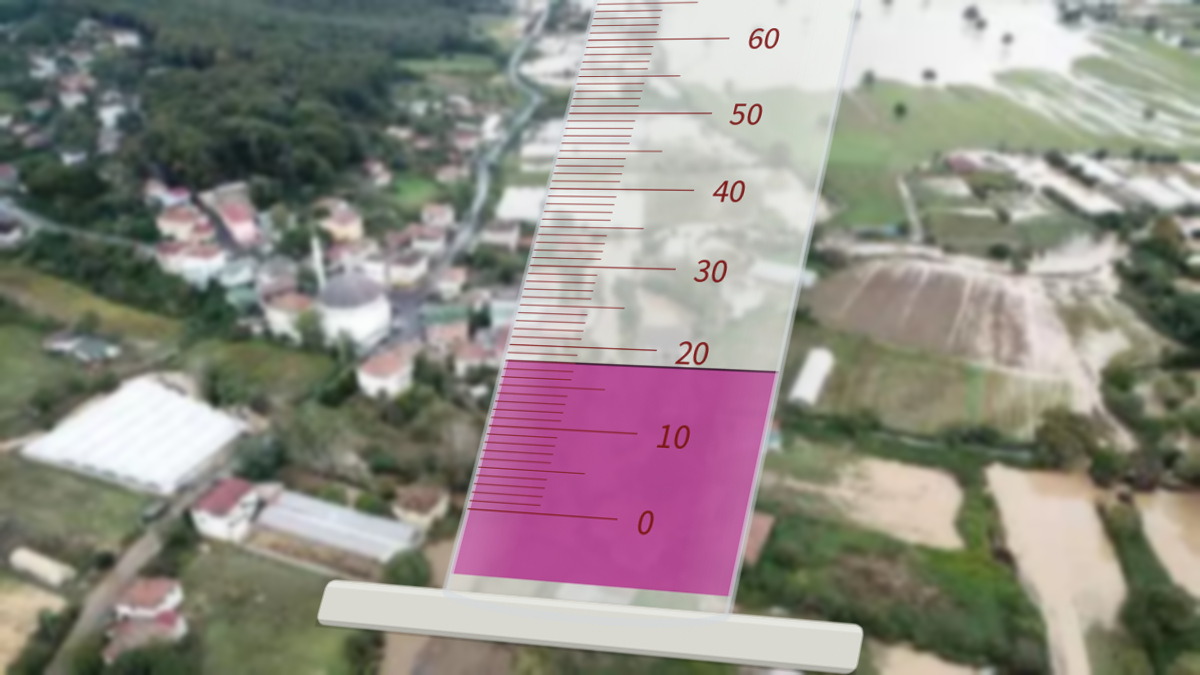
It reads 18 mL
